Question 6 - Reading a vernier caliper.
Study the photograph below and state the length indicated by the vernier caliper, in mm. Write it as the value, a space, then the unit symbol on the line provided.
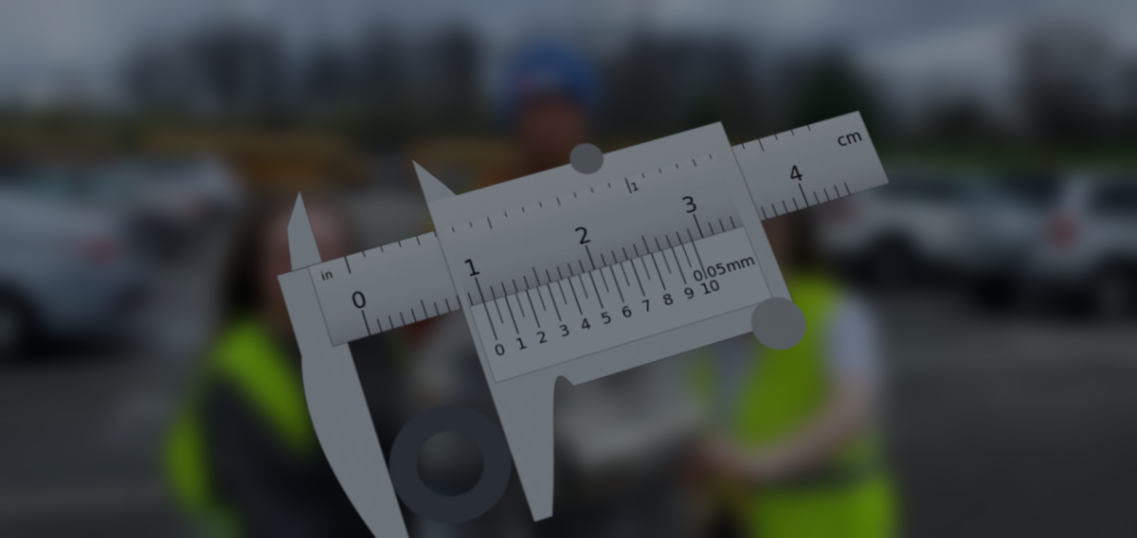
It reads 10.0 mm
